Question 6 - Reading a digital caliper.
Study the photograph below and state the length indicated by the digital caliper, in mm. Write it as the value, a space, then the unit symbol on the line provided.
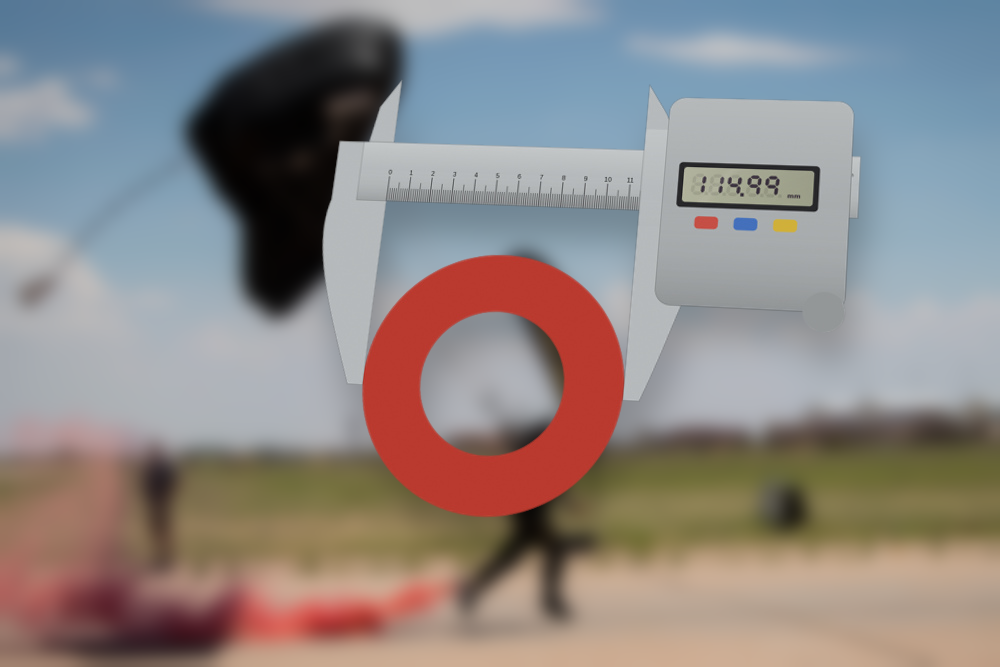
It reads 114.99 mm
